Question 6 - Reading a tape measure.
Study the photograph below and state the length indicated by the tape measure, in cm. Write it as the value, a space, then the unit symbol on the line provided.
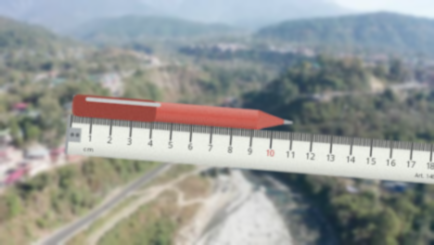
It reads 11 cm
